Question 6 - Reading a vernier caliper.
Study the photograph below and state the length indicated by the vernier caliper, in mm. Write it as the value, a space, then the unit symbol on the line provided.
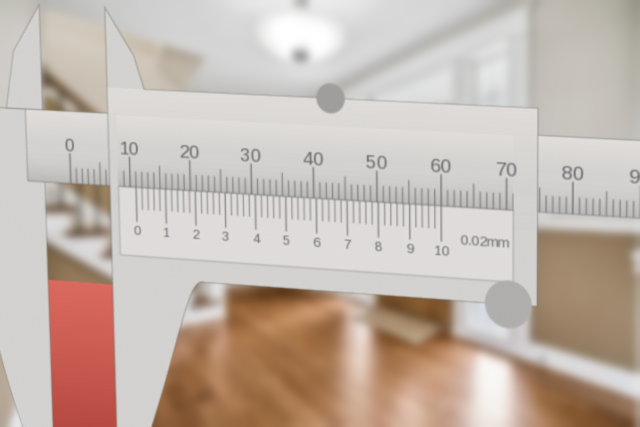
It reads 11.0 mm
